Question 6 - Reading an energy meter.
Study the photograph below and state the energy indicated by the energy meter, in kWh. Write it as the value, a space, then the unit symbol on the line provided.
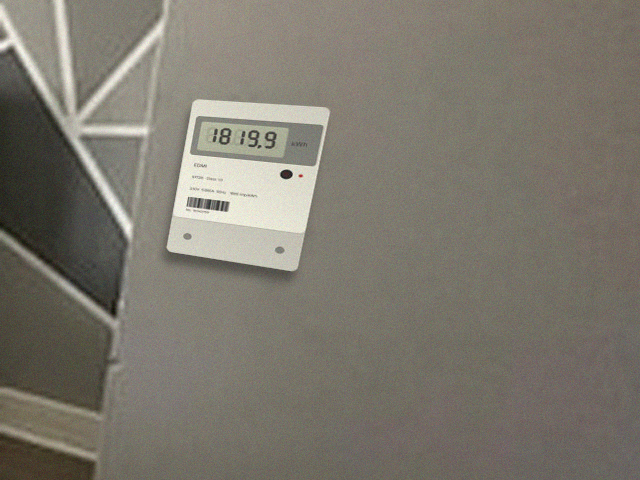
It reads 1819.9 kWh
